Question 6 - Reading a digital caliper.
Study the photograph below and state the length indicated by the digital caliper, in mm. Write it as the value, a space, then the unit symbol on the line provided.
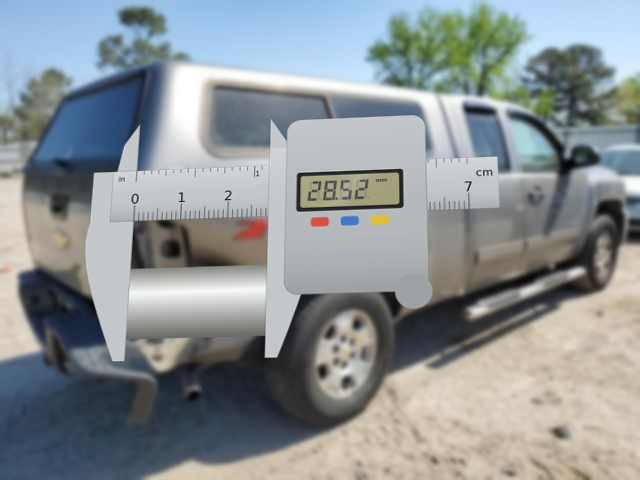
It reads 28.52 mm
